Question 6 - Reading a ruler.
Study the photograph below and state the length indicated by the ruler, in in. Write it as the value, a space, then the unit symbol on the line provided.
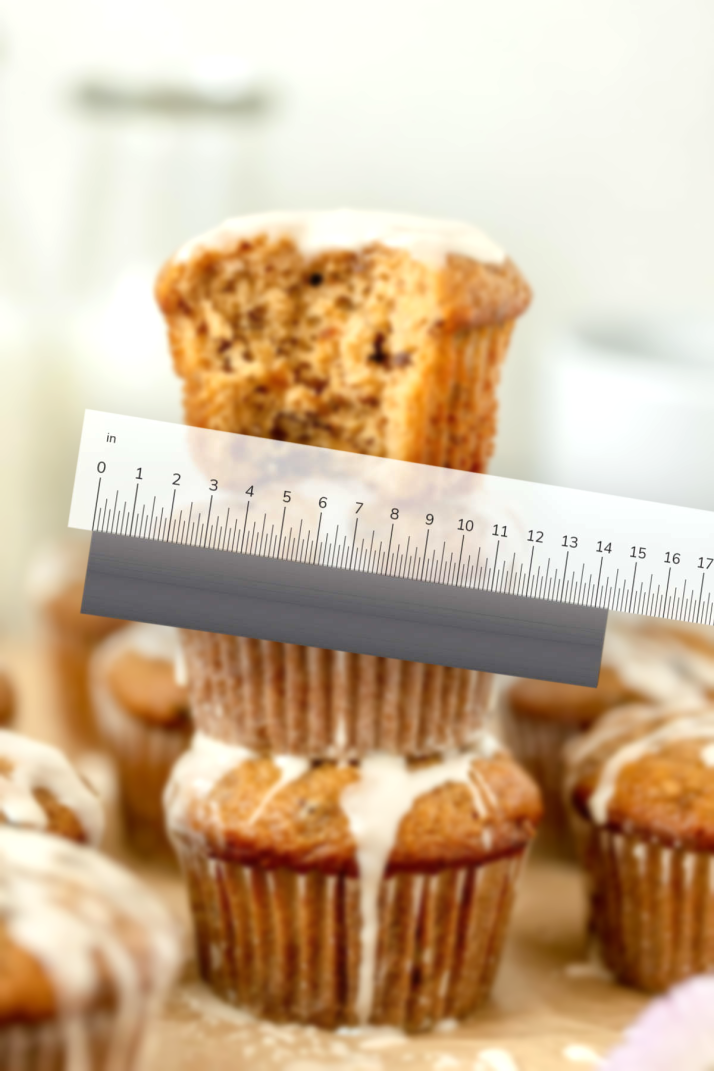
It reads 14.375 in
